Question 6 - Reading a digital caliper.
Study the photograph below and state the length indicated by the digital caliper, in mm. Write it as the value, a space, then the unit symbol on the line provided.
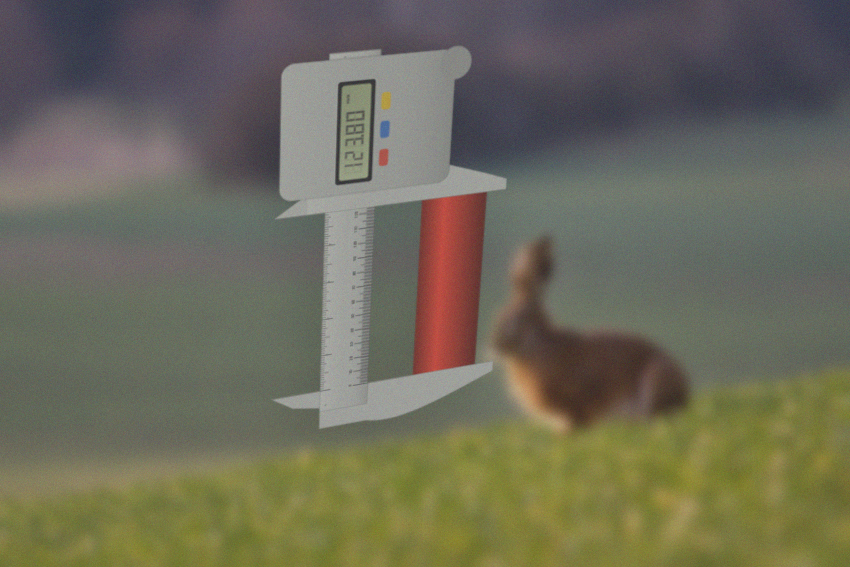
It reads 123.80 mm
